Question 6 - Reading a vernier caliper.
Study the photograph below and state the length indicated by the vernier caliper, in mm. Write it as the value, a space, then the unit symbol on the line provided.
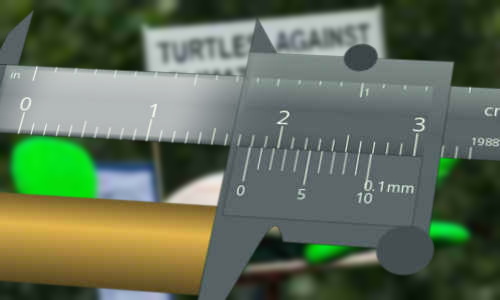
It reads 17.9 mm
